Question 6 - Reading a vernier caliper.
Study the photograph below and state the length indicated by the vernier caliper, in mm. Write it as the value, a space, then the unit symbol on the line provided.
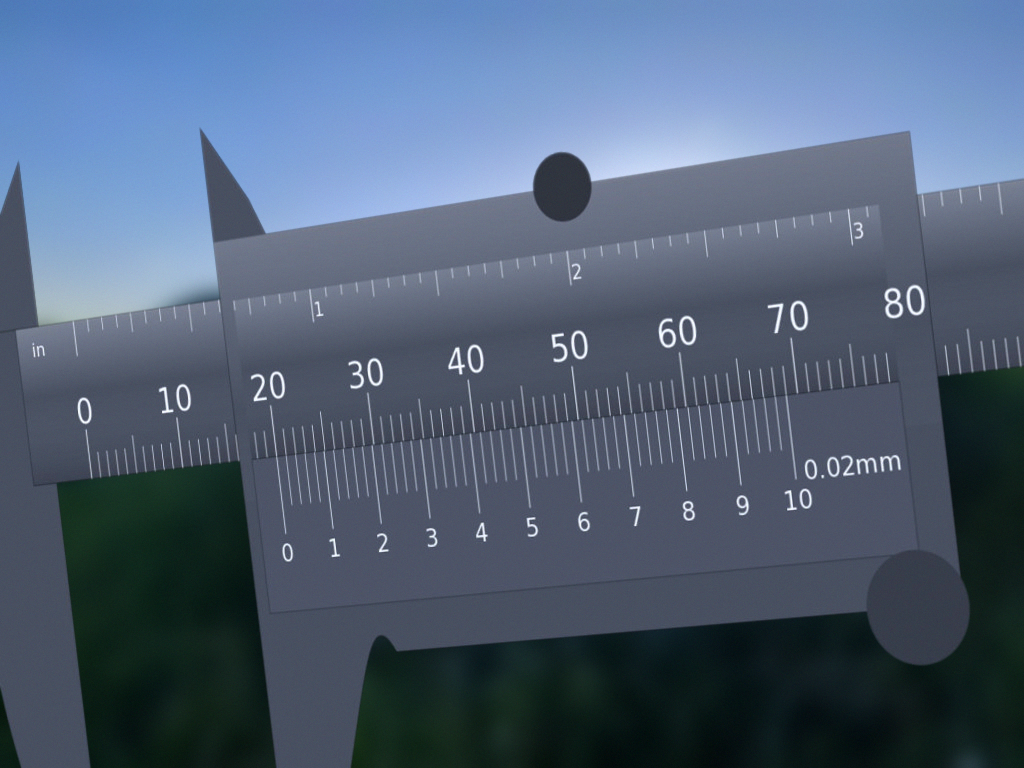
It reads 20.0 mm
